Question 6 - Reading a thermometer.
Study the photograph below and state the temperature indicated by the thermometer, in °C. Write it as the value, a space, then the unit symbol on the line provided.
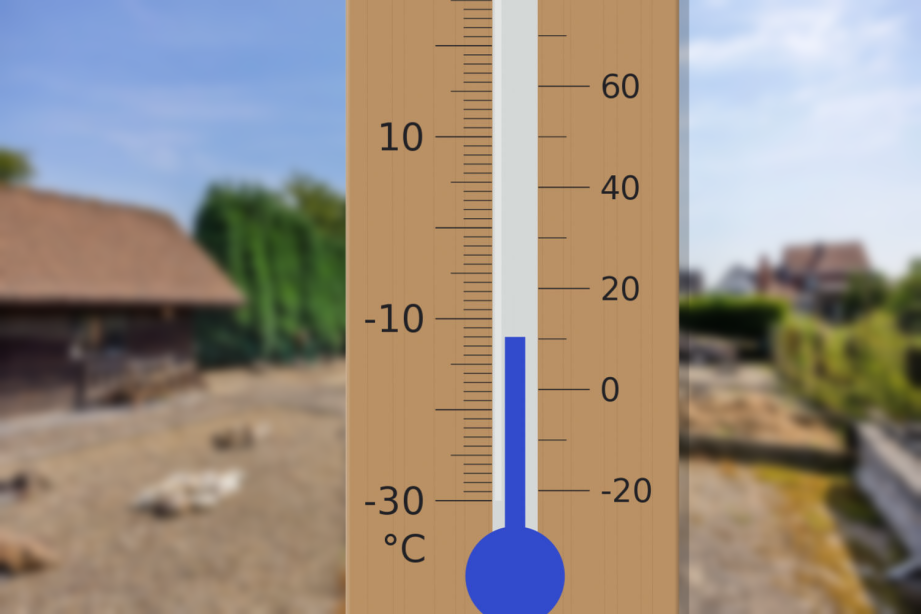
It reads -12 °C
